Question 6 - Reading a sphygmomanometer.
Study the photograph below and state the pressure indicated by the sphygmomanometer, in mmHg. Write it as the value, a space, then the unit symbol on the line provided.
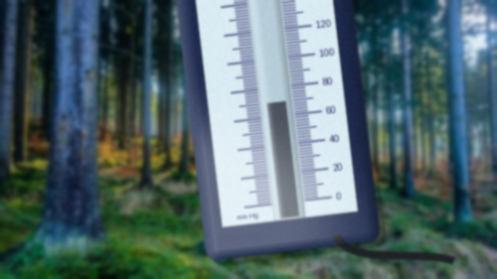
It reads 70 mmHg
